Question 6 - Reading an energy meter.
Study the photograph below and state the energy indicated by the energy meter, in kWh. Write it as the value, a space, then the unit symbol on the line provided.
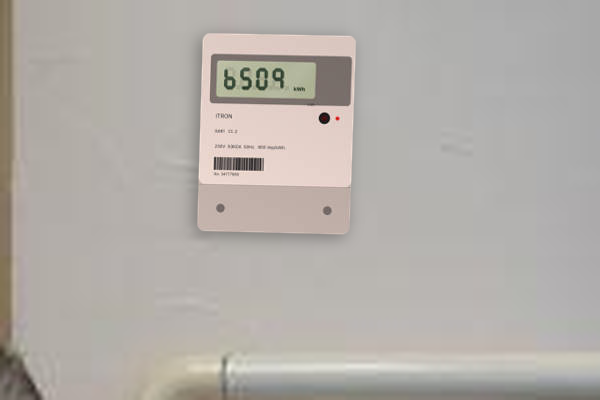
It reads 6509 kWh
